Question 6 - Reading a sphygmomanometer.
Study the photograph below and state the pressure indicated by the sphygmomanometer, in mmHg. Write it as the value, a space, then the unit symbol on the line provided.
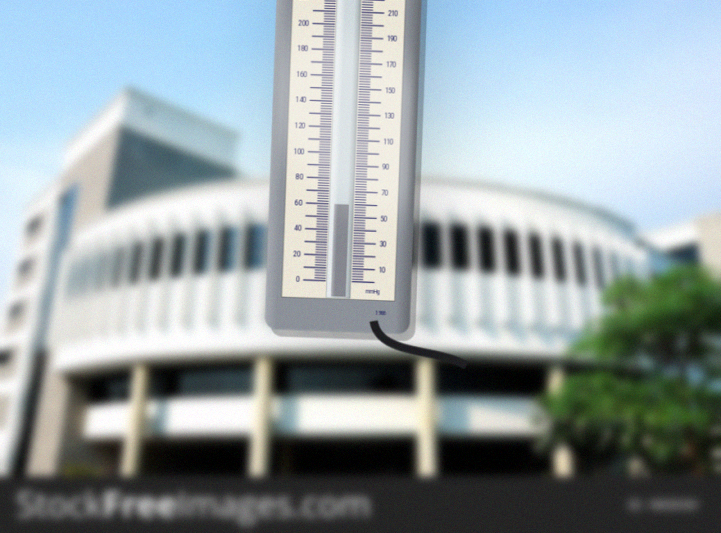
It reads 60 mmHg
